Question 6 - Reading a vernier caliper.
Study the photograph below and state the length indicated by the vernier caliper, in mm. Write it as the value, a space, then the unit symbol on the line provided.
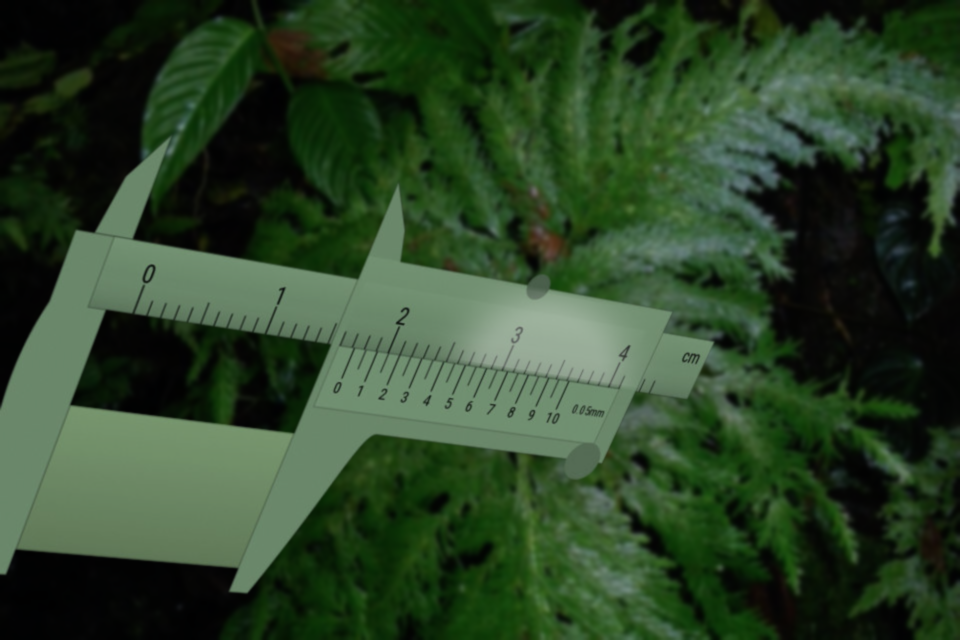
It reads 17.2 mm
